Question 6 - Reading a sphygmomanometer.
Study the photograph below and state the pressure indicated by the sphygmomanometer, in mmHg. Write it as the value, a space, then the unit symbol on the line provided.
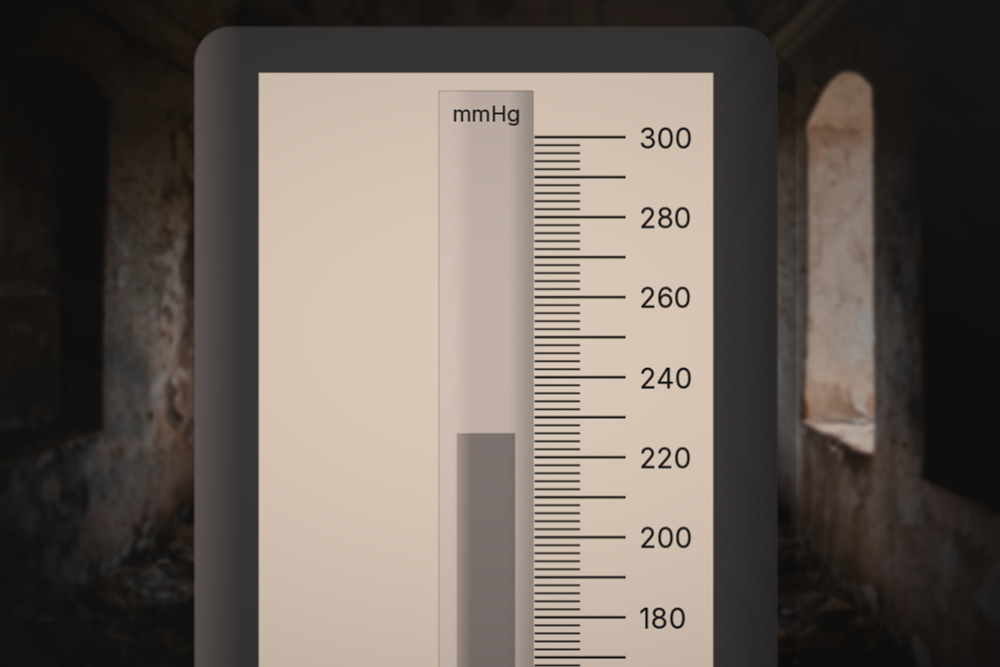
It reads 226 mmHg
